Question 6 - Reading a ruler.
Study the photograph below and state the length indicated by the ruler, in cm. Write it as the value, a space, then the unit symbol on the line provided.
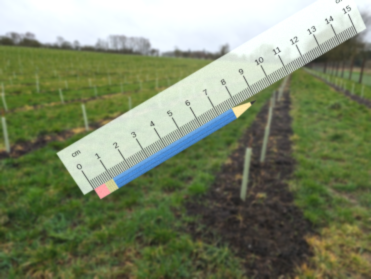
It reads 9 cm
